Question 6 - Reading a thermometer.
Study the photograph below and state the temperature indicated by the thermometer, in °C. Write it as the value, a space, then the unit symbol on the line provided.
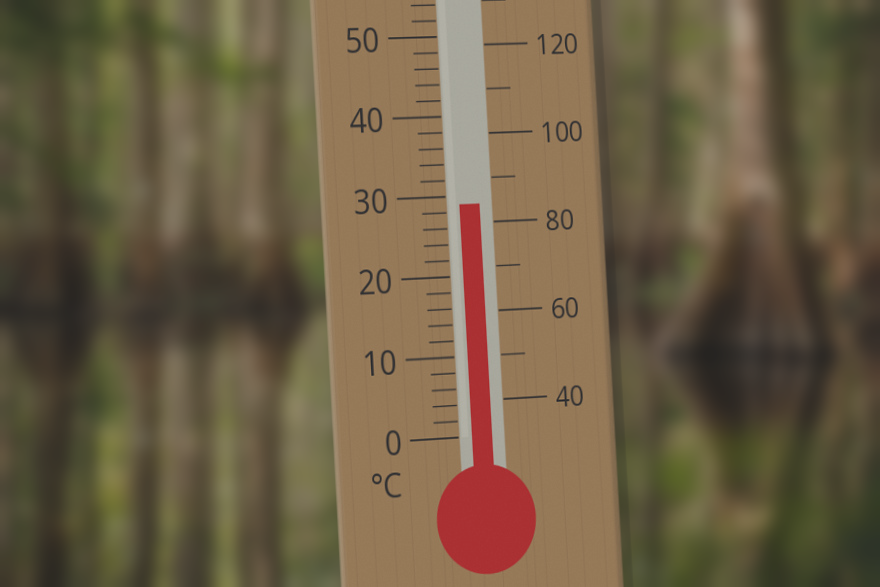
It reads 29 °C
